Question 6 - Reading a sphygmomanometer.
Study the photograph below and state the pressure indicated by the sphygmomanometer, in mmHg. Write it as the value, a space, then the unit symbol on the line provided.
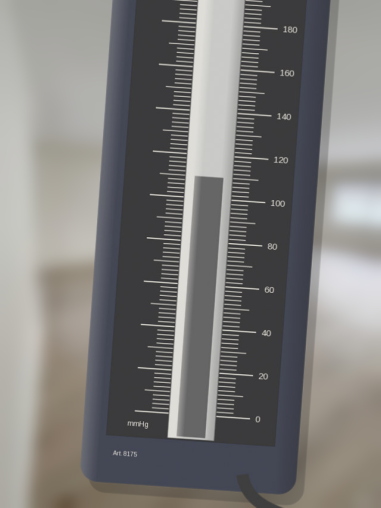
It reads 110 mmHg
